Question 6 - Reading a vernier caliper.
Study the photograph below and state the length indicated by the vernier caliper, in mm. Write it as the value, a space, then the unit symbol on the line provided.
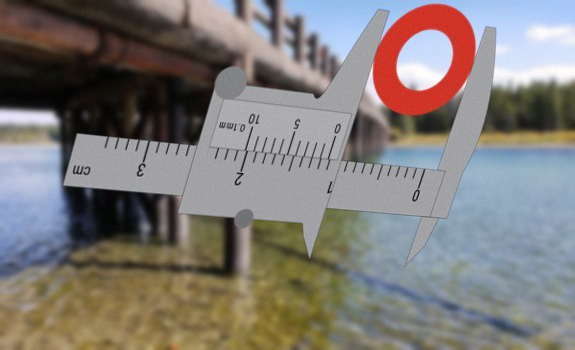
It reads 11.2 mm
